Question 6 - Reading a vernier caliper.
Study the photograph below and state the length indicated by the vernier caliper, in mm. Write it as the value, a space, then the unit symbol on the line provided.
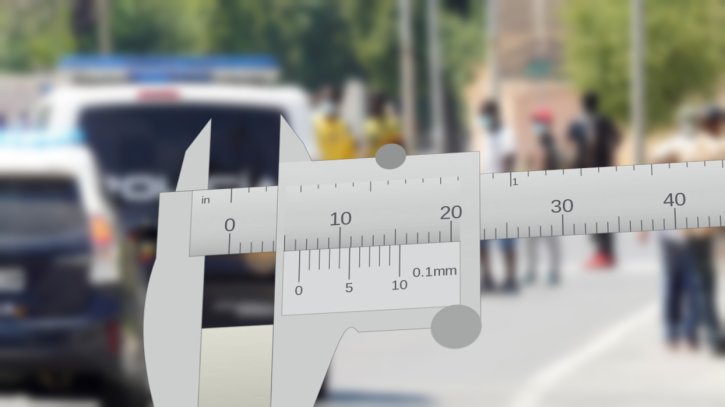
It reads 6.4 mm
